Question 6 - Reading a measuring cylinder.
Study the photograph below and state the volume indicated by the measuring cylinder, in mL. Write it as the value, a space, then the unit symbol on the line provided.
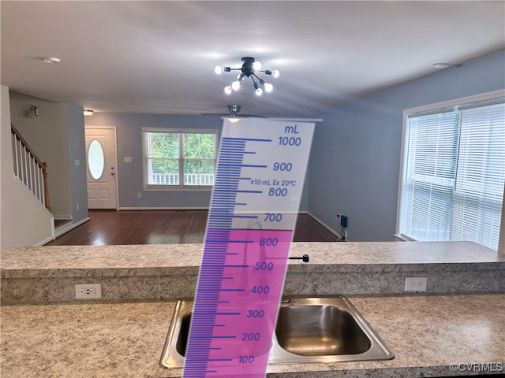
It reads 650 mL
